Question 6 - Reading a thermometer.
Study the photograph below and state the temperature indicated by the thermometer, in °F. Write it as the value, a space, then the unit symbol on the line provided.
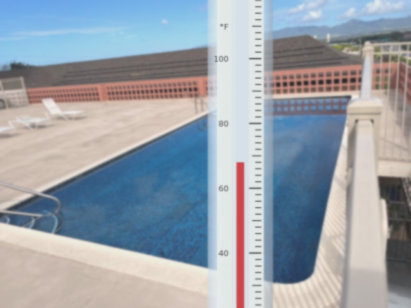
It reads 68 °F
